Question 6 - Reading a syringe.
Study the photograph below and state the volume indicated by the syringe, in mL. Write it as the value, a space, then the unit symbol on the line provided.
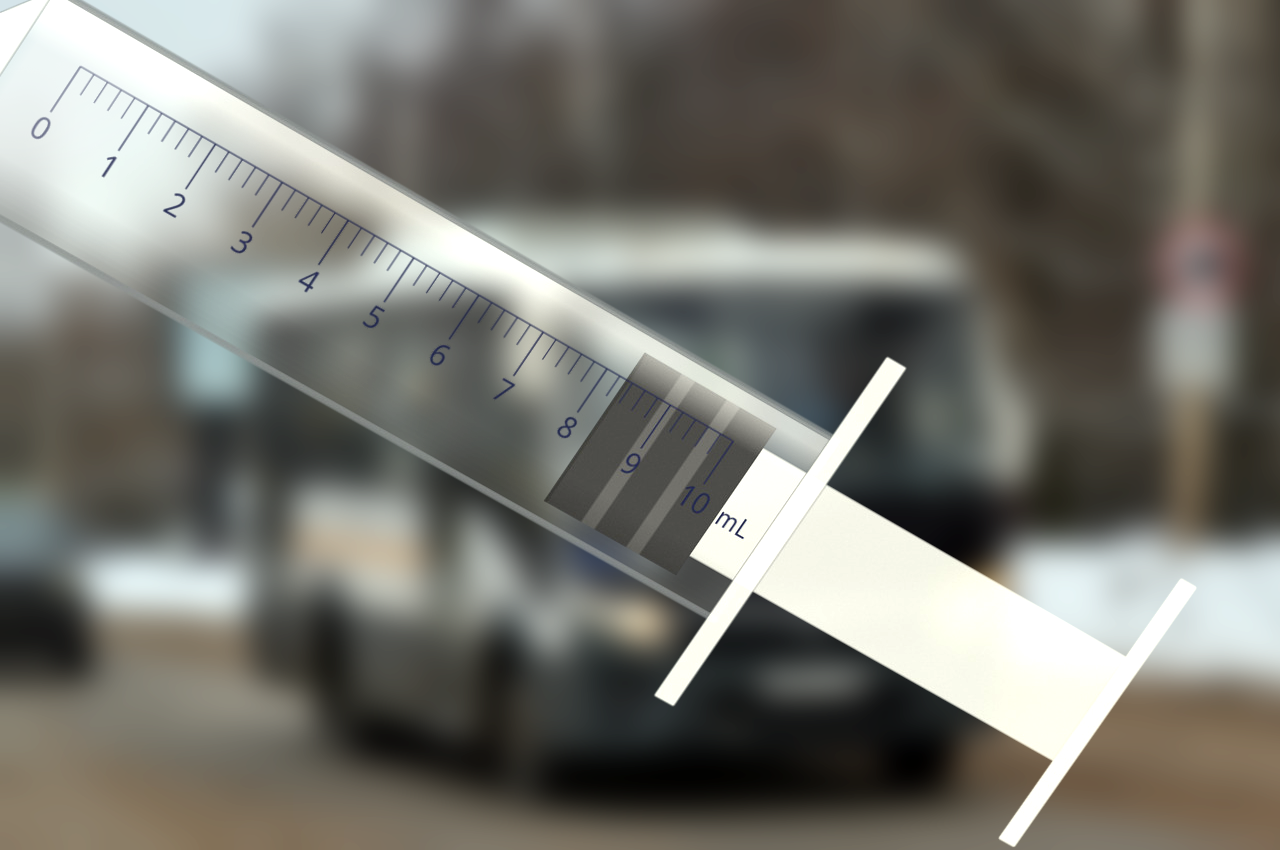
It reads 8.3 mL
